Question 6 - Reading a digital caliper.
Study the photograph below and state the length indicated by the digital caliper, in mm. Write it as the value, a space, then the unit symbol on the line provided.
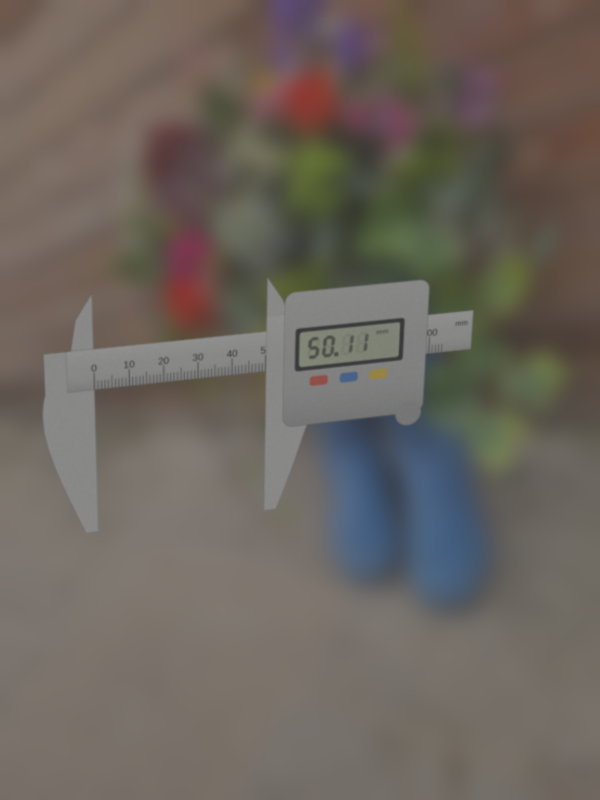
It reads 50.11 mm
